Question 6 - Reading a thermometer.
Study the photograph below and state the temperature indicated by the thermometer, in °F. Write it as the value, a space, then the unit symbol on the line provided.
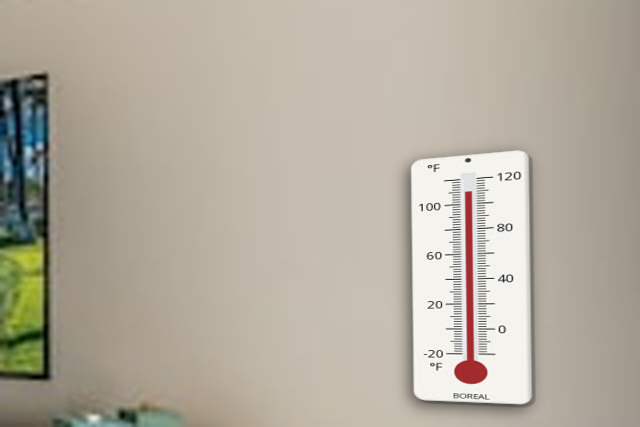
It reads 110 °F
